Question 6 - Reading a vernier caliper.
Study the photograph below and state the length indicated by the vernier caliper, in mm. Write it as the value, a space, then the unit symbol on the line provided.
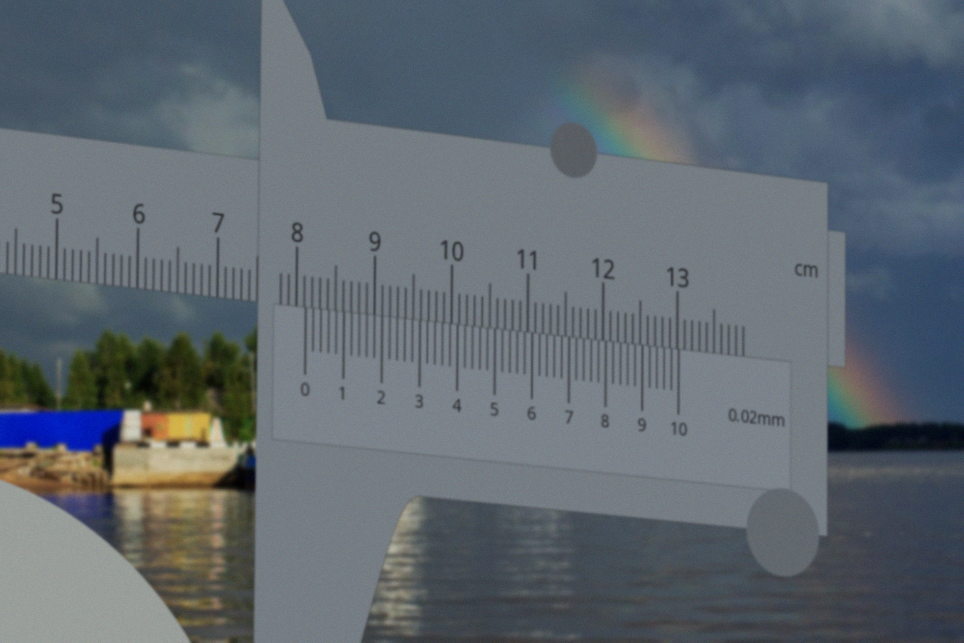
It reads 81.2 mm
